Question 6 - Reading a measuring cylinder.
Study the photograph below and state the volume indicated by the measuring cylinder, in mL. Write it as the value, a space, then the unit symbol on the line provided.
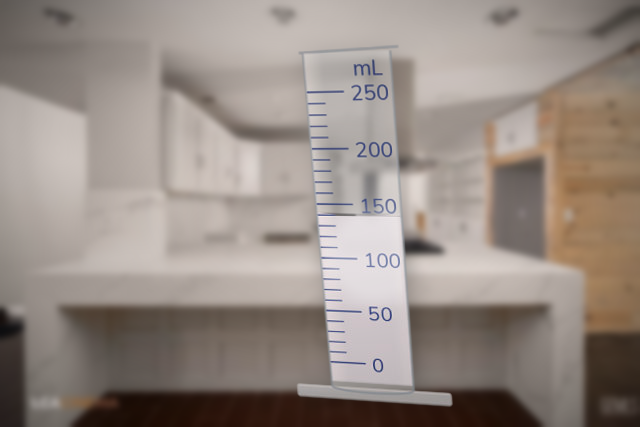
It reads 140 mL
